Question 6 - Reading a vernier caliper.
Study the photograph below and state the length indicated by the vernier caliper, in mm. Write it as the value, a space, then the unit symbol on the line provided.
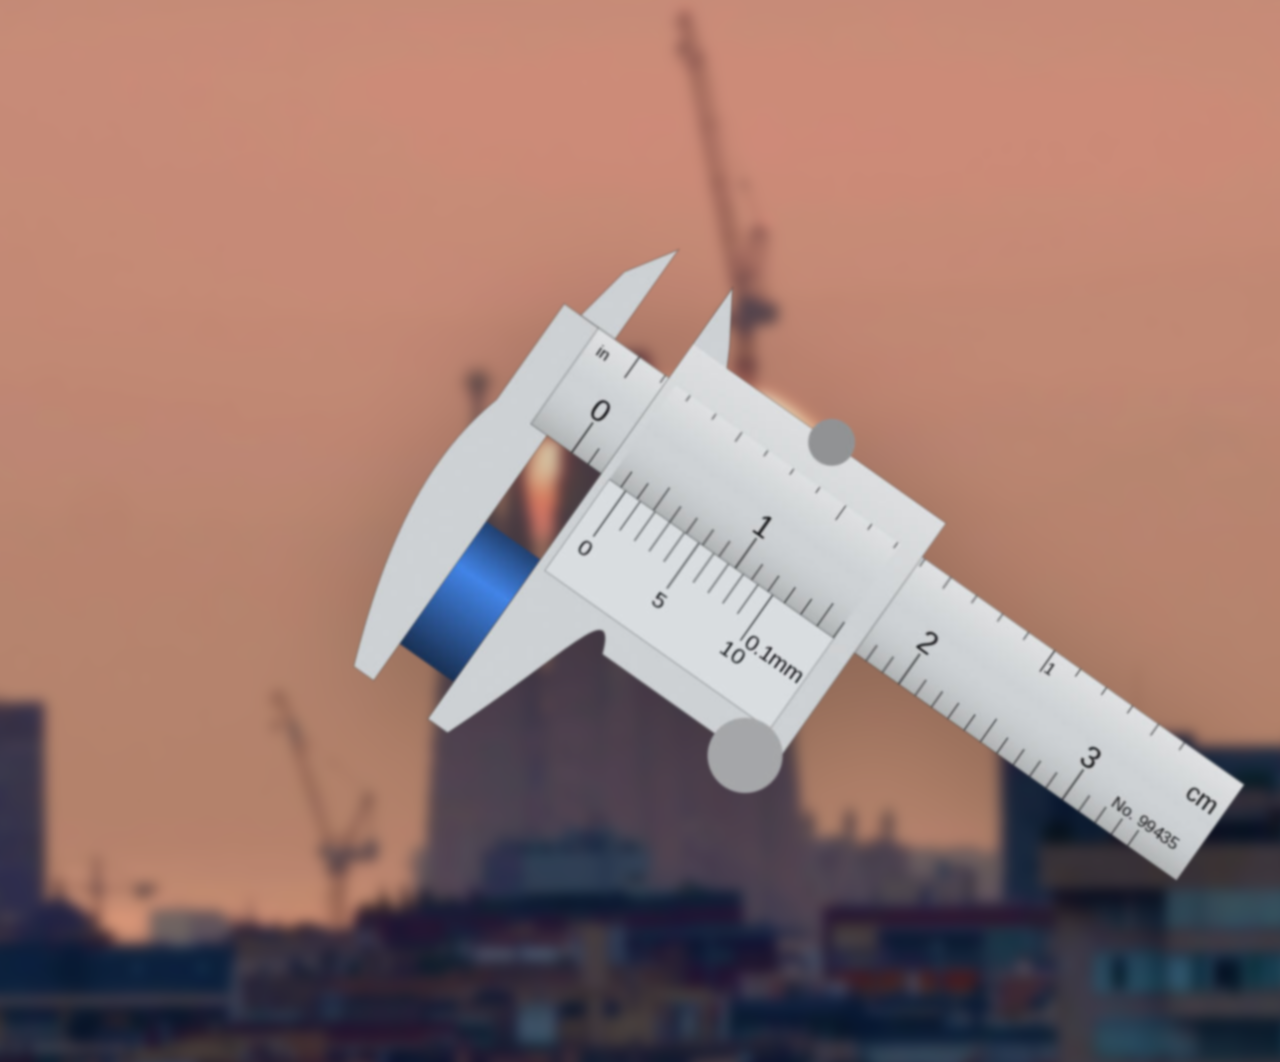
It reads 3.3 mm
